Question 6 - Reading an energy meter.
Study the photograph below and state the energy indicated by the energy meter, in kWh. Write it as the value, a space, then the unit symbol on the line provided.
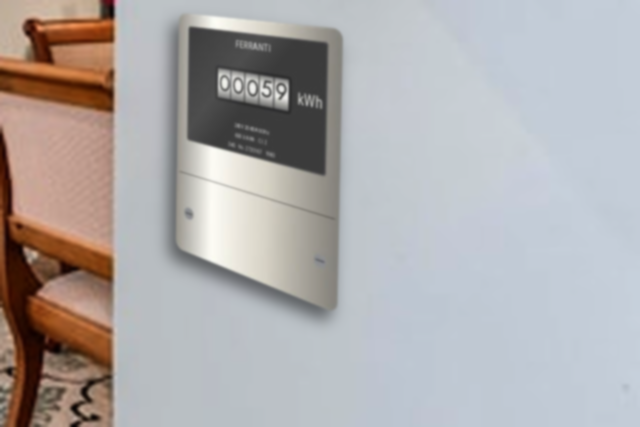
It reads 59 kWh
